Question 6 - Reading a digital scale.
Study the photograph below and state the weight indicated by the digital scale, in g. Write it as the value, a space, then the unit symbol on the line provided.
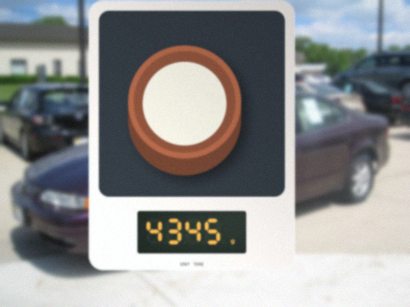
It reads 4345 g
